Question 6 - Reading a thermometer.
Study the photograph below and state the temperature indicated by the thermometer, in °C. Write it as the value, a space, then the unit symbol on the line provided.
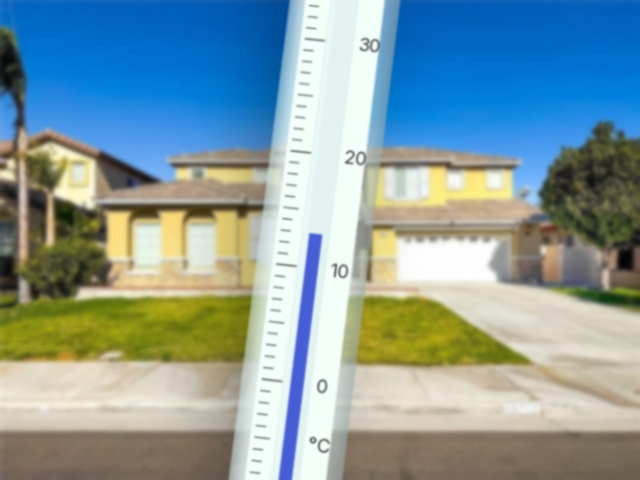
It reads 13 °C
